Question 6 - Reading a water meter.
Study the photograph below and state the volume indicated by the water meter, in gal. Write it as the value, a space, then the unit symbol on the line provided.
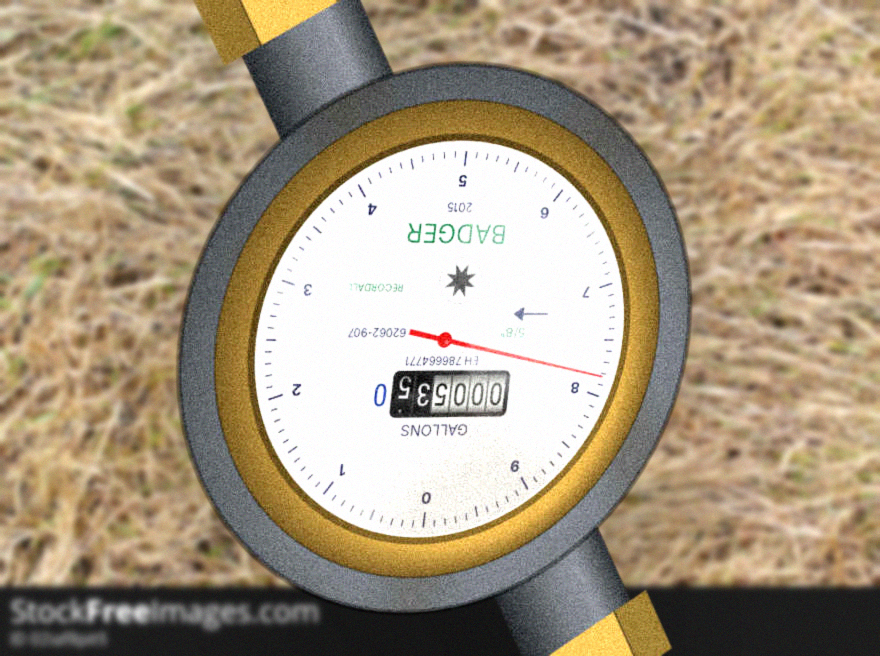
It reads 5347.8 gal
